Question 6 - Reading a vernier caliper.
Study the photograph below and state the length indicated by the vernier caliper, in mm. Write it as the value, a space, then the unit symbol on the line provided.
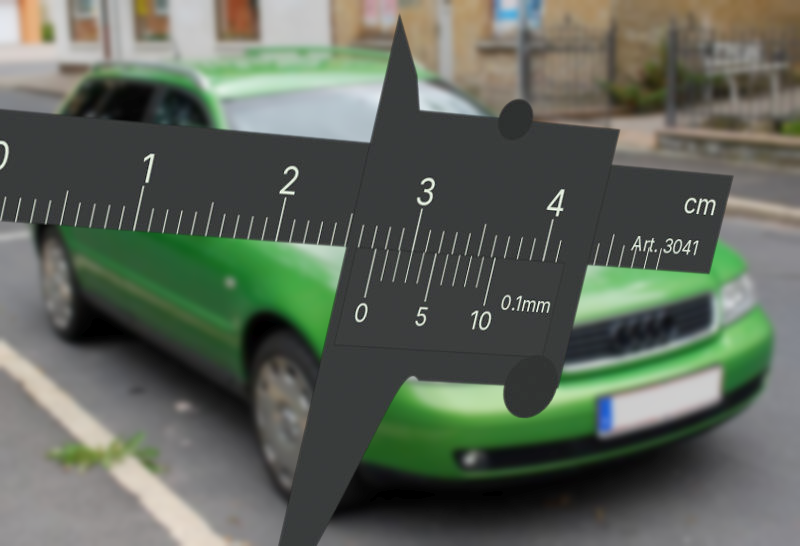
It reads 27.3 mm
